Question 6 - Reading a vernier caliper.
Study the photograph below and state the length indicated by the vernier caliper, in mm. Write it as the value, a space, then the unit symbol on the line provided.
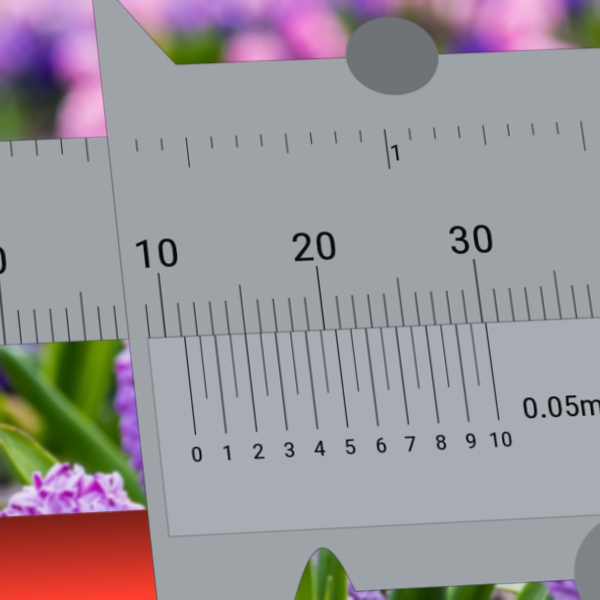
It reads 11.2 mm
